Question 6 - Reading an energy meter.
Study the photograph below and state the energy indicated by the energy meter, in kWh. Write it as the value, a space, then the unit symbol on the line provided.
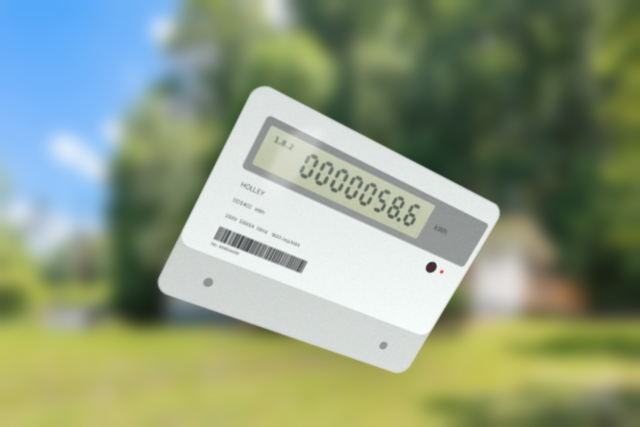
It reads 58.6 kWh
